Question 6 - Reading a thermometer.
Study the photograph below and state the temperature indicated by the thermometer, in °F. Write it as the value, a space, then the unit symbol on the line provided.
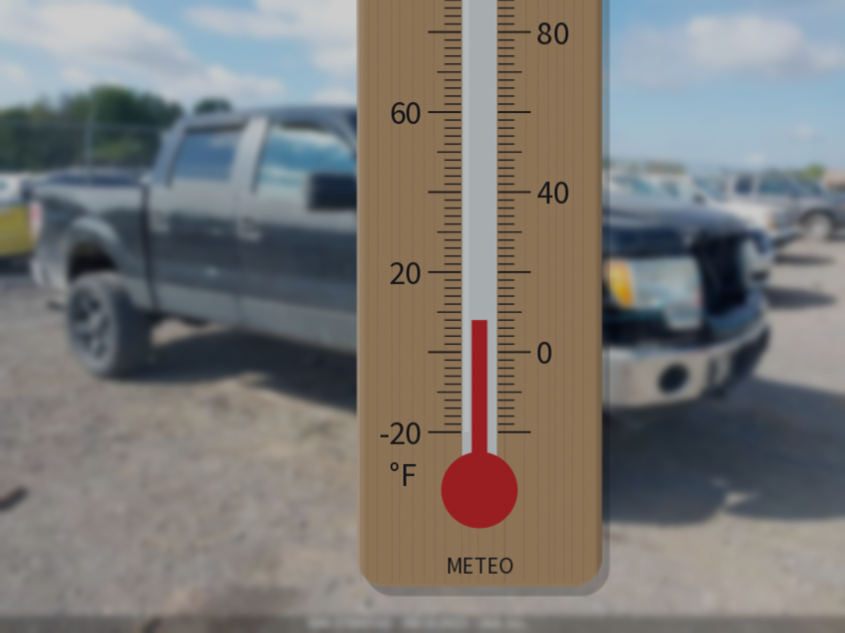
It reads 8 °F
